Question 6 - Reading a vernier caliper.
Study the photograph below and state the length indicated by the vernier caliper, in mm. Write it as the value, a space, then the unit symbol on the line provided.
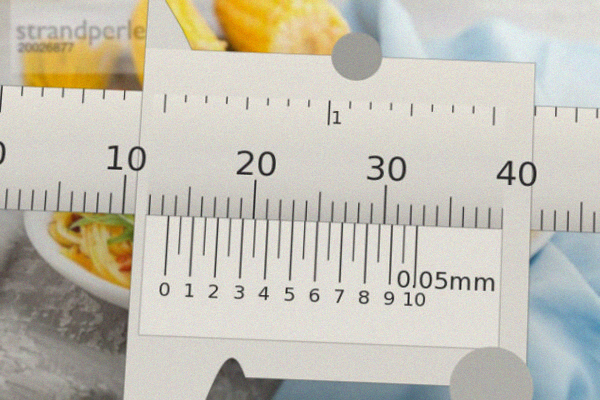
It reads 13.5 mm
